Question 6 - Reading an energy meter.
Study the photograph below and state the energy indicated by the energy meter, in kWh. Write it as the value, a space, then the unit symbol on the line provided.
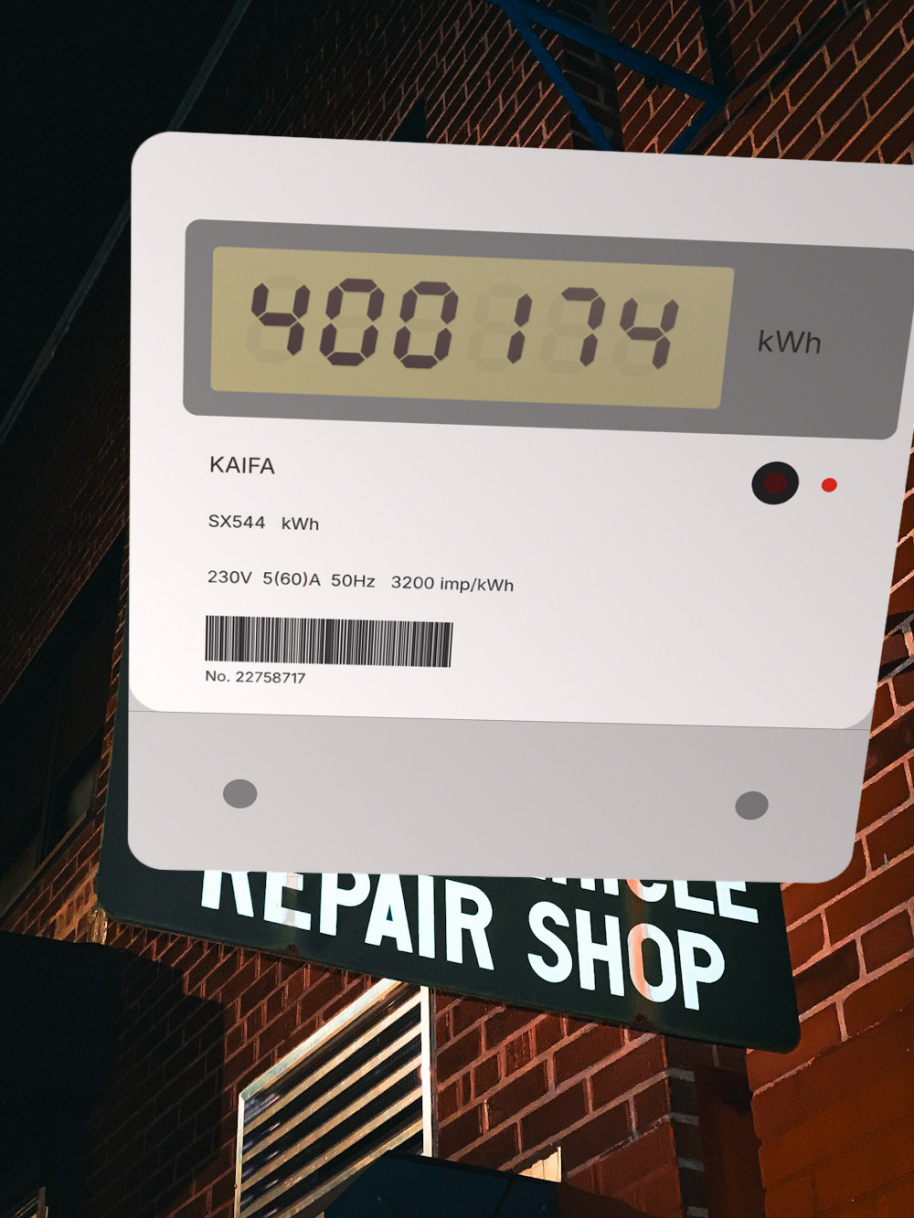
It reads 400174 kWh
